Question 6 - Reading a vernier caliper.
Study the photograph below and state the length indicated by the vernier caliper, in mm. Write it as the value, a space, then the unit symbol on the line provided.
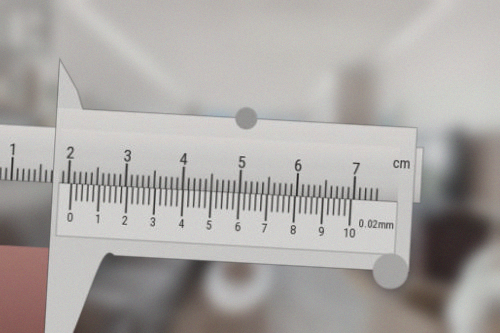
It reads 20.5 mm
